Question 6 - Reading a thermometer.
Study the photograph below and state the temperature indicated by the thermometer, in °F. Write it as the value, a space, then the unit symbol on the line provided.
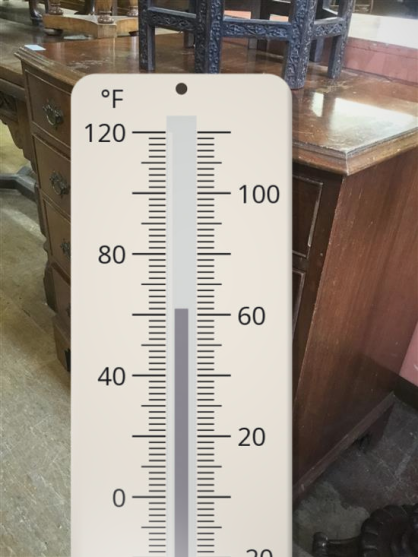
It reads 62 °F
